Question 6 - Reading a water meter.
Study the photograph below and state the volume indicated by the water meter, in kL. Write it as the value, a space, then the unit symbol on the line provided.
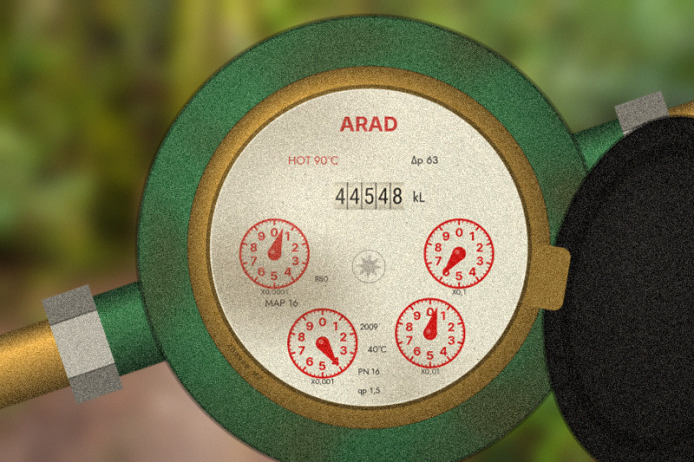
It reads 44548.6040 kL
